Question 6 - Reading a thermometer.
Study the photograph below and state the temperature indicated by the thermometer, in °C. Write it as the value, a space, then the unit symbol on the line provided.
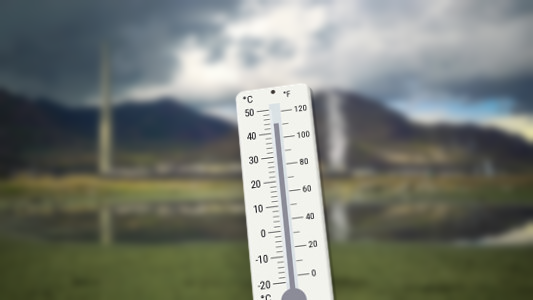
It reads 44 °C
